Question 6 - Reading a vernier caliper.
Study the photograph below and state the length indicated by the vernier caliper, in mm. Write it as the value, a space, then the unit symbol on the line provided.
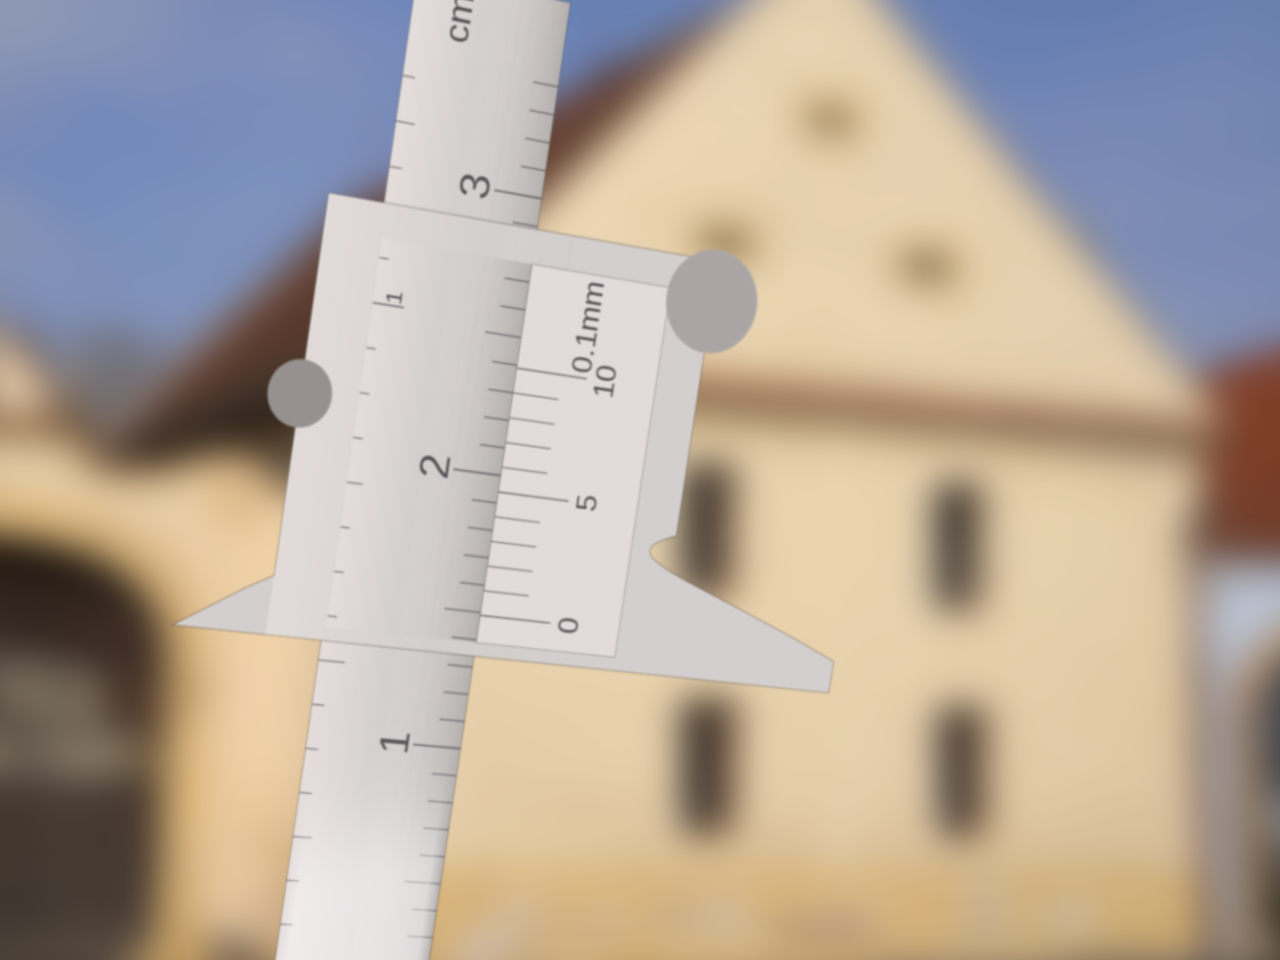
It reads 14.9 mm
